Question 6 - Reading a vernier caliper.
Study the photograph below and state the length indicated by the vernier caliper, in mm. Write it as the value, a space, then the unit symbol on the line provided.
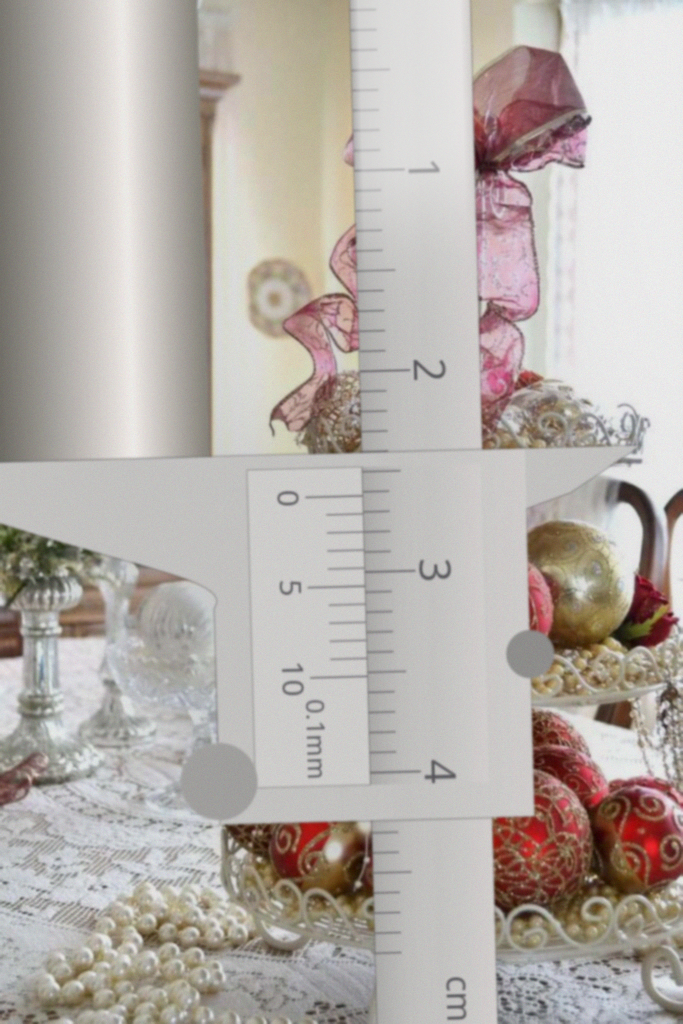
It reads 26.2 mm
